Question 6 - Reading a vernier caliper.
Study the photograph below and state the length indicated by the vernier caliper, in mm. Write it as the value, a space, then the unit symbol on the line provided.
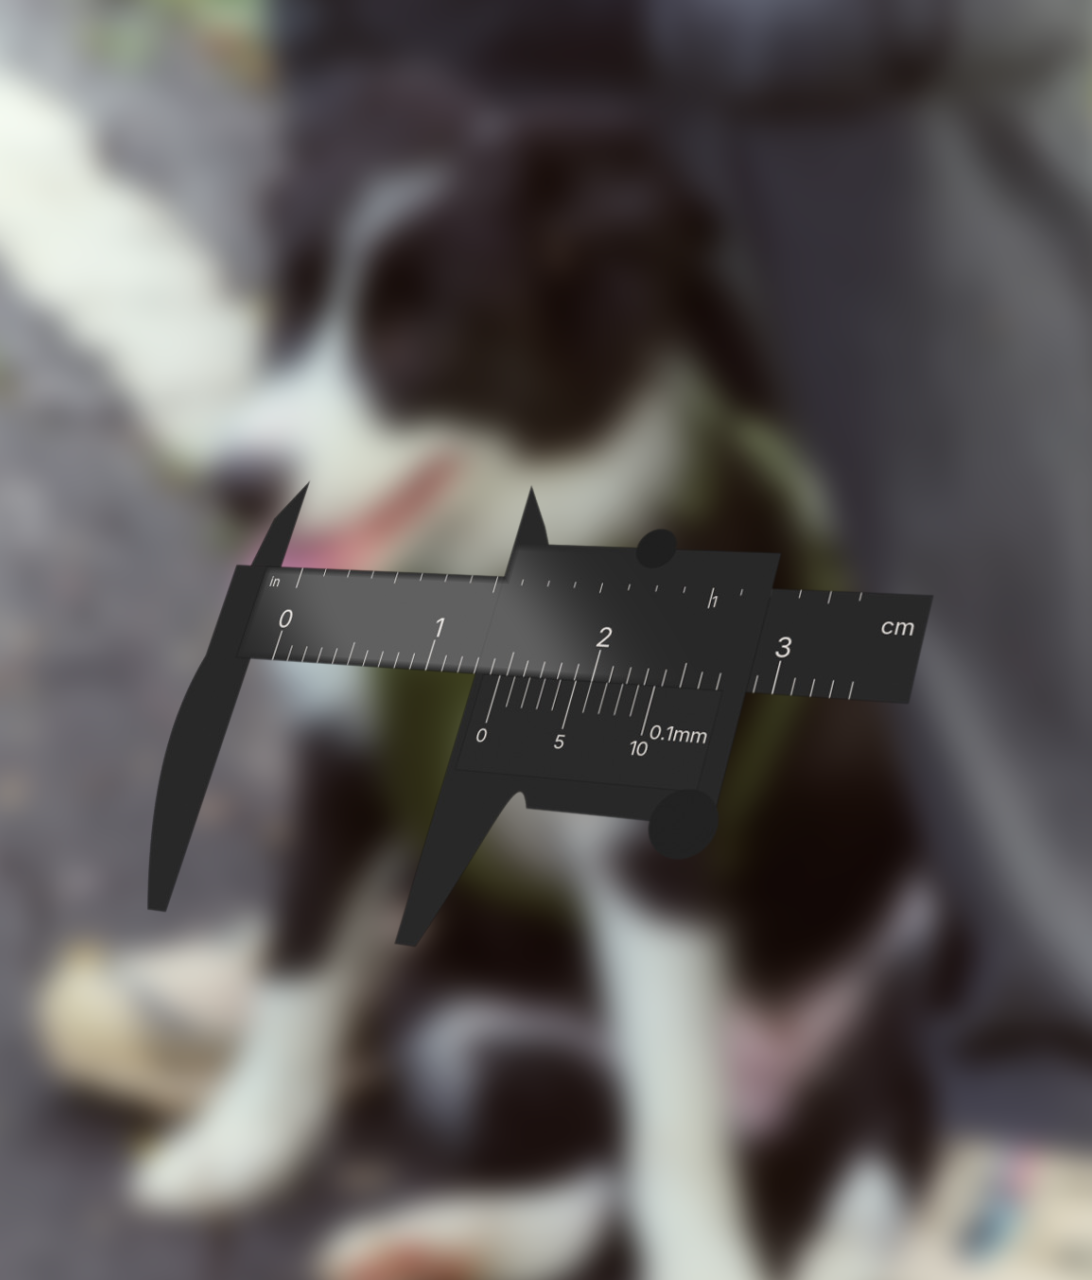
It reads 14.6 mm
